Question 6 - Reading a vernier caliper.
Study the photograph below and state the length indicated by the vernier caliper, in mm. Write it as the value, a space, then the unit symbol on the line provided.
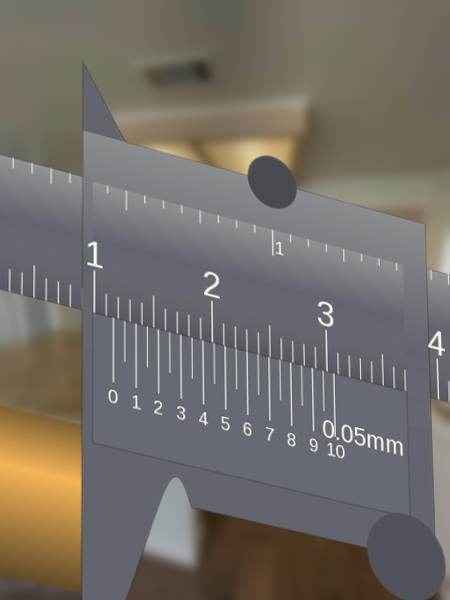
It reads 11.6 mm
